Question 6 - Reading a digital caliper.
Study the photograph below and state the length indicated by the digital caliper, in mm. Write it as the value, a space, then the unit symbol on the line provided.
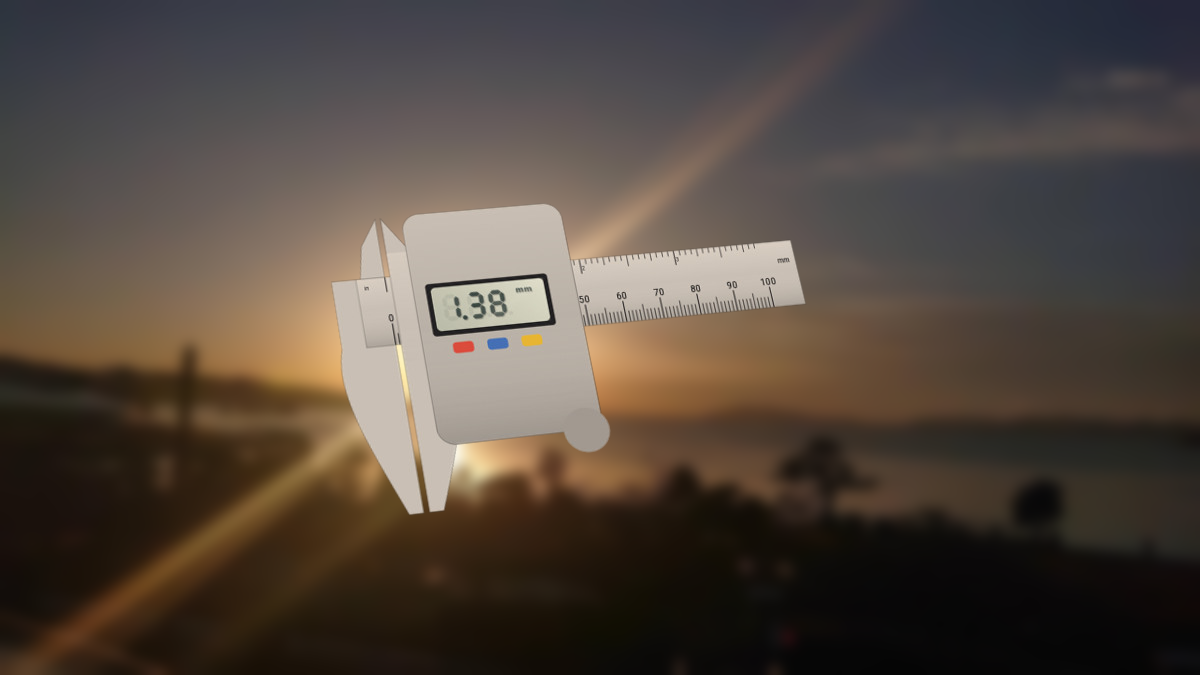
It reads 1.38 mm
